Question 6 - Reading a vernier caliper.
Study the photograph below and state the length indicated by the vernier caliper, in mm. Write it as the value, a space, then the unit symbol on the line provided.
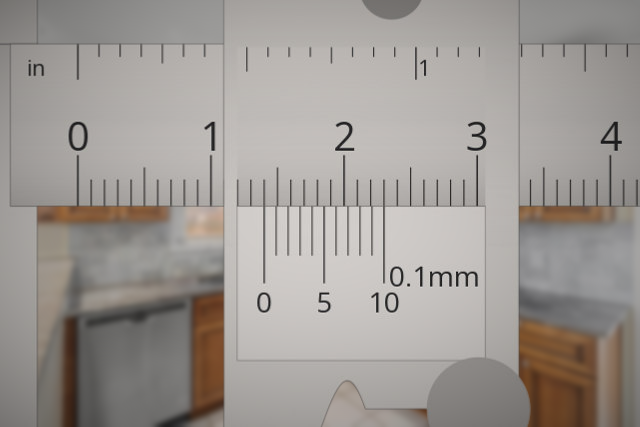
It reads 14.0 mm
